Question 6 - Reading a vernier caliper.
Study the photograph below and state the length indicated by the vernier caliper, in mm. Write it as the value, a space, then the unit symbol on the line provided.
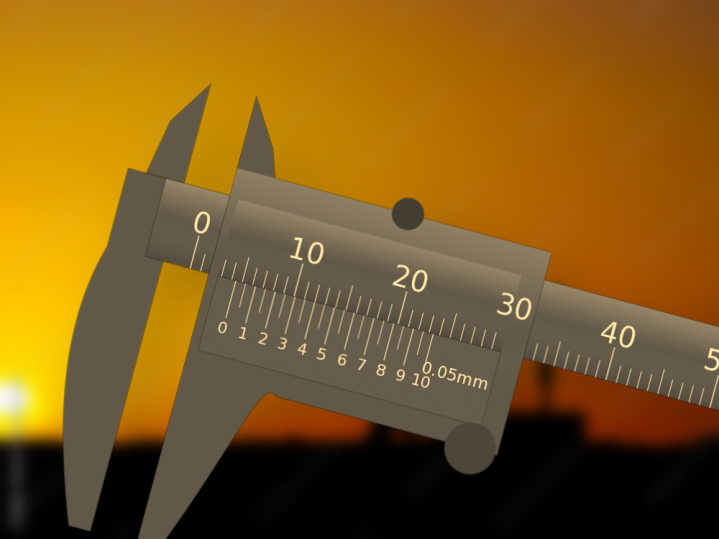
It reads 4.4 mm
